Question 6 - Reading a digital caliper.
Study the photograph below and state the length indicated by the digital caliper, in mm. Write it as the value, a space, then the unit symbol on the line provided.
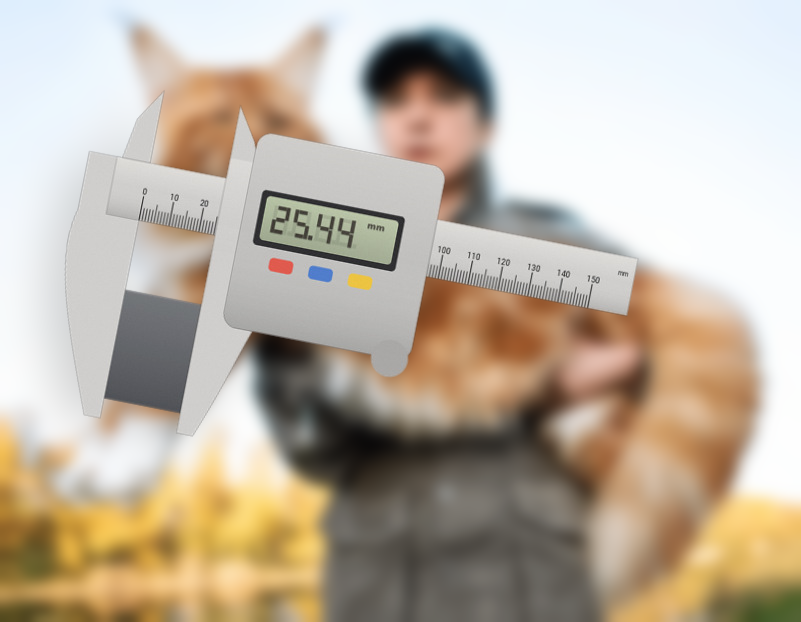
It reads 25.44 mm
